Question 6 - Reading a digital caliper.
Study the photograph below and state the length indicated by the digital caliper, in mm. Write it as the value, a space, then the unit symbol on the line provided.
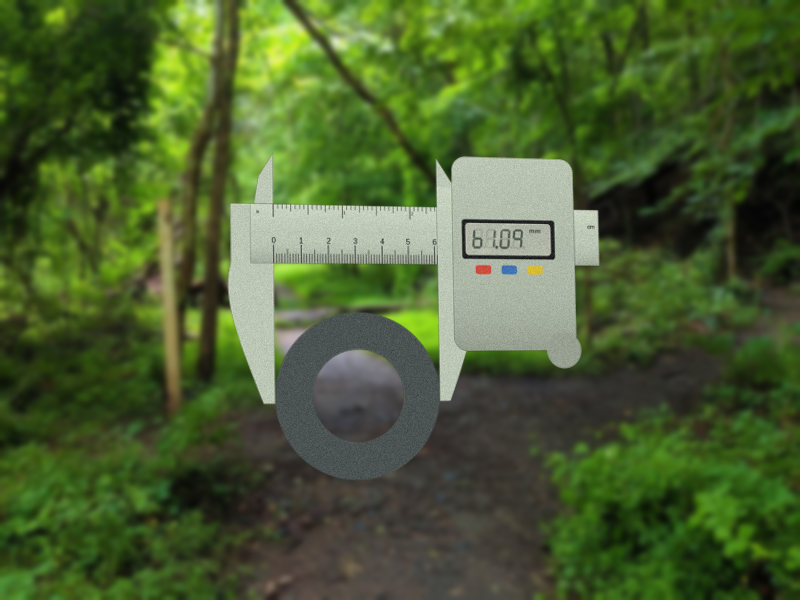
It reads 61.09 mm
